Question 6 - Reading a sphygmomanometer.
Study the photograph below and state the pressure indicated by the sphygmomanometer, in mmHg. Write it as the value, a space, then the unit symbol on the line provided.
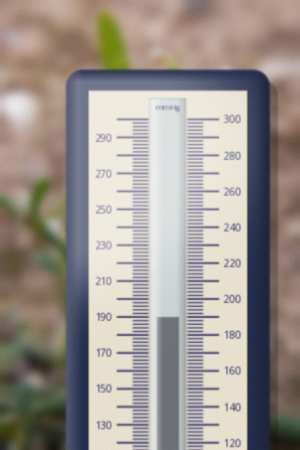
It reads 190 mmHg
